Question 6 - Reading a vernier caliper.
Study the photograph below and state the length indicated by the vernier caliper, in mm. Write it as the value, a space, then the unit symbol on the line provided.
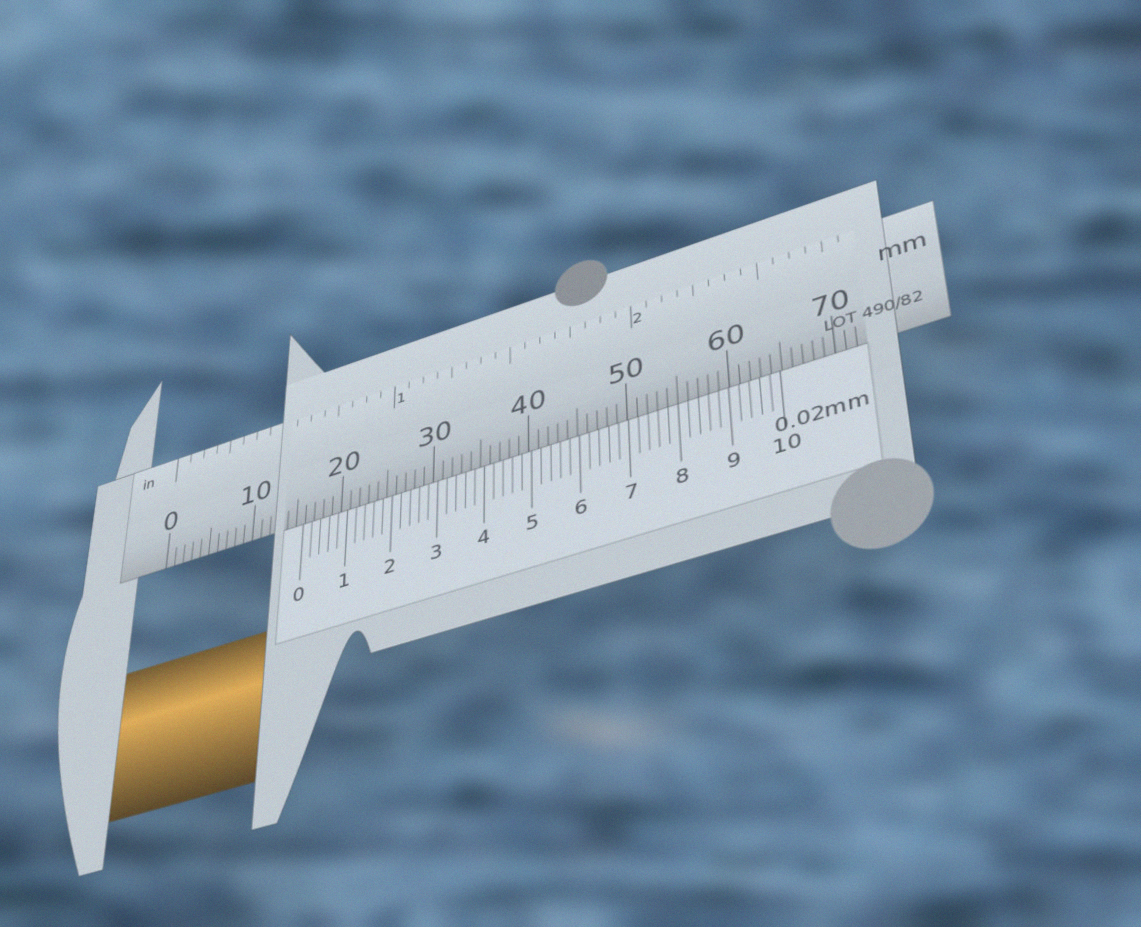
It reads 15.8 mm
